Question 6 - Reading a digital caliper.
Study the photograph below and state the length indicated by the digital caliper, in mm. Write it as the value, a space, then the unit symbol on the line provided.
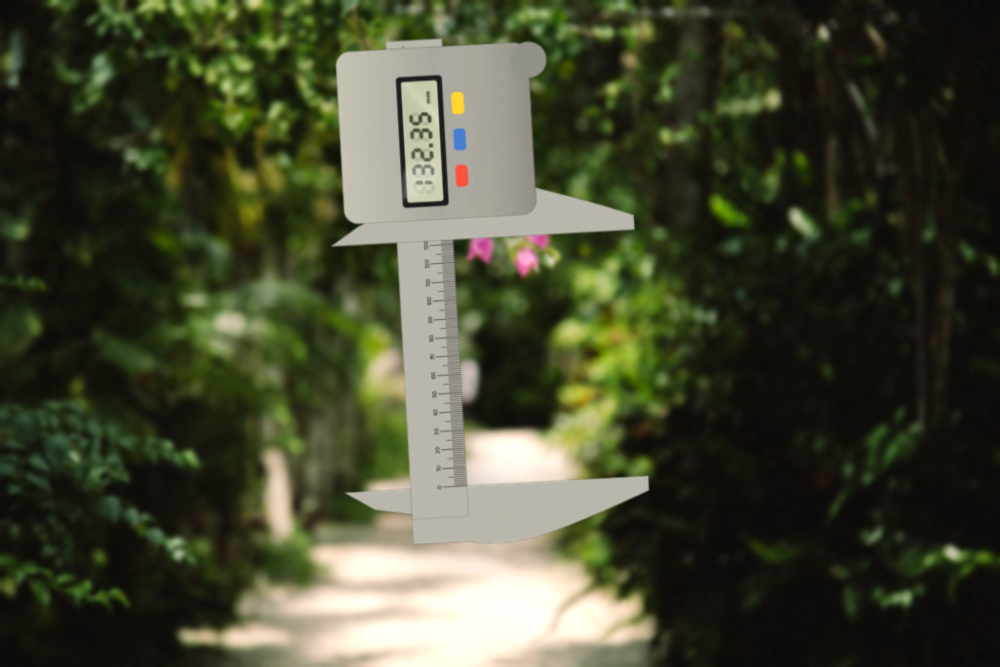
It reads 132.35 mm
